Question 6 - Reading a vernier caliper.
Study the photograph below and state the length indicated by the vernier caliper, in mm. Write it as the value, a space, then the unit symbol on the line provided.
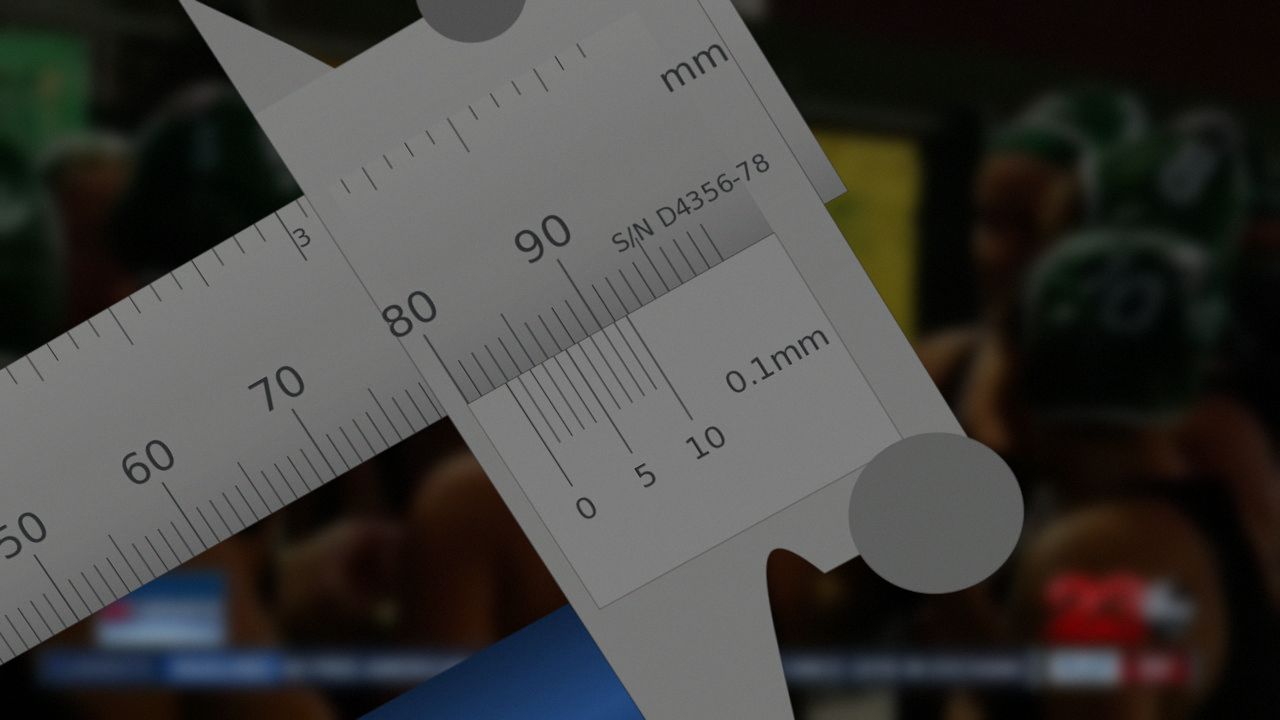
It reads 82.8 mm
